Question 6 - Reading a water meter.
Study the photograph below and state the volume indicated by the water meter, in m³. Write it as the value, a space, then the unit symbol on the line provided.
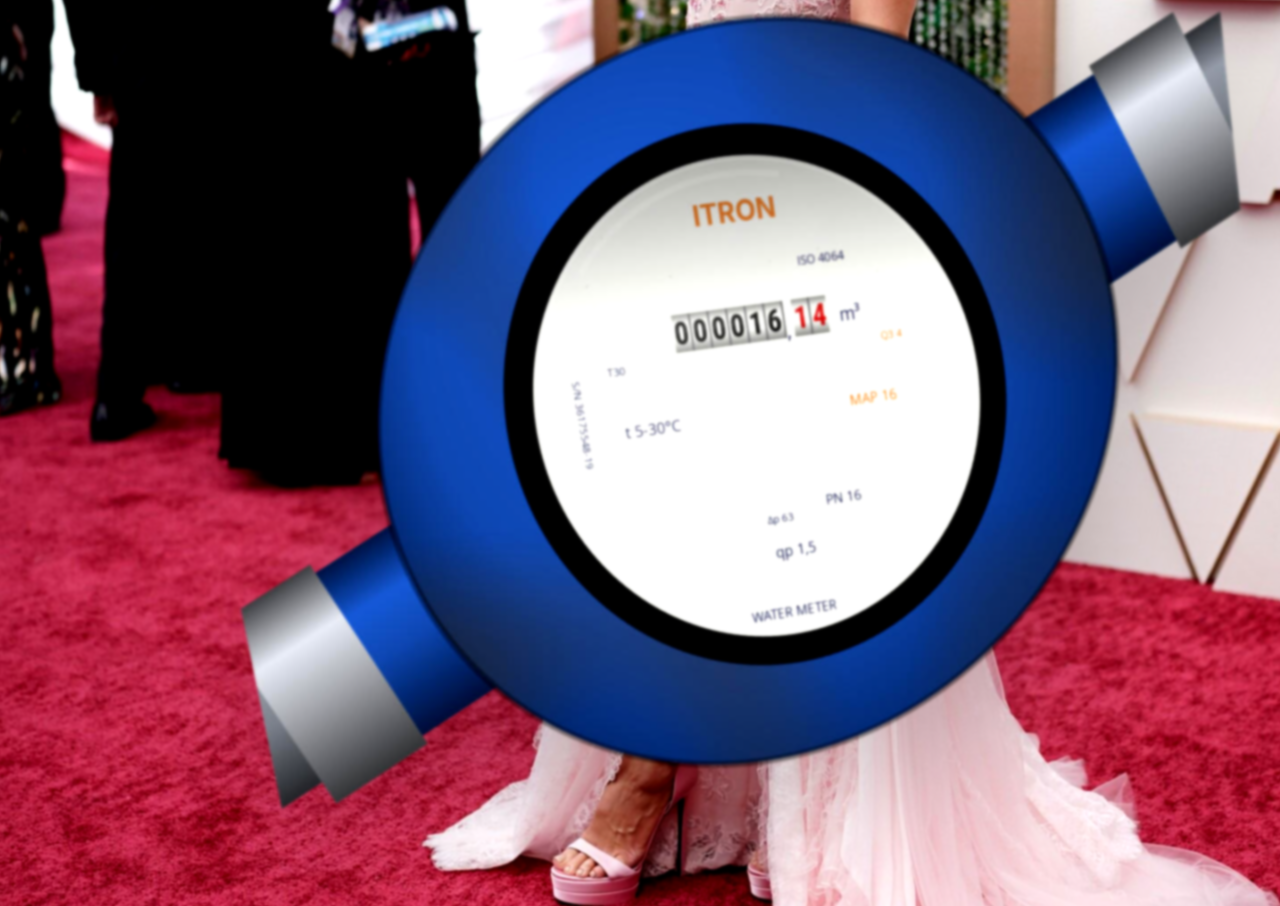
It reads 16.14 m³
